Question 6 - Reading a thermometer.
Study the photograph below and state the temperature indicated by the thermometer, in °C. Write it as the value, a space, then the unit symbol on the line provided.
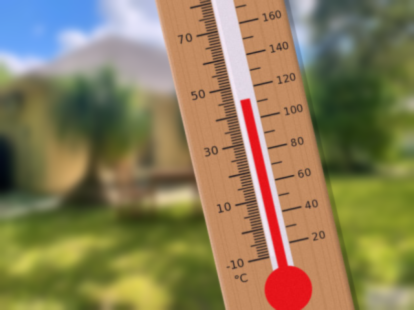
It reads 45 °C
